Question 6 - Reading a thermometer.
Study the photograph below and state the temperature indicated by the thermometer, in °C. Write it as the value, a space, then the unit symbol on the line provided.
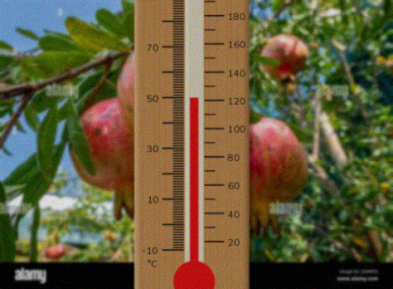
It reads 50 °C
